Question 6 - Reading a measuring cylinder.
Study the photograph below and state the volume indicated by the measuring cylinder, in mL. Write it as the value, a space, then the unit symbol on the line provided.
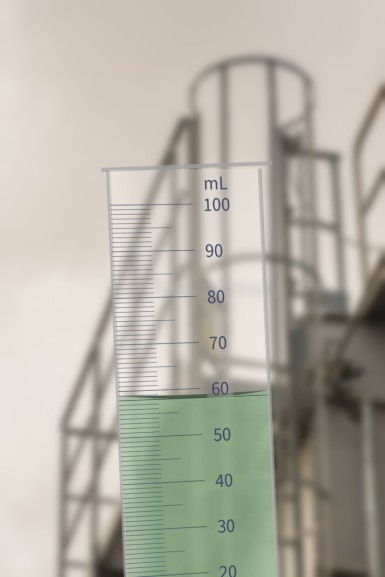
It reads 58 mL
